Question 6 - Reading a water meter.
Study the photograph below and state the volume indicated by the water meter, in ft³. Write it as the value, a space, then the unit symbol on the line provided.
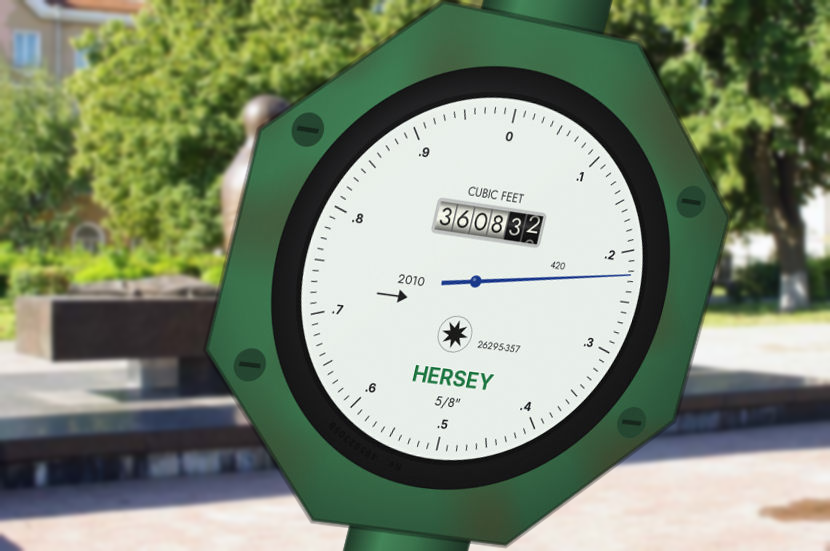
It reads 360832.22 ft³
